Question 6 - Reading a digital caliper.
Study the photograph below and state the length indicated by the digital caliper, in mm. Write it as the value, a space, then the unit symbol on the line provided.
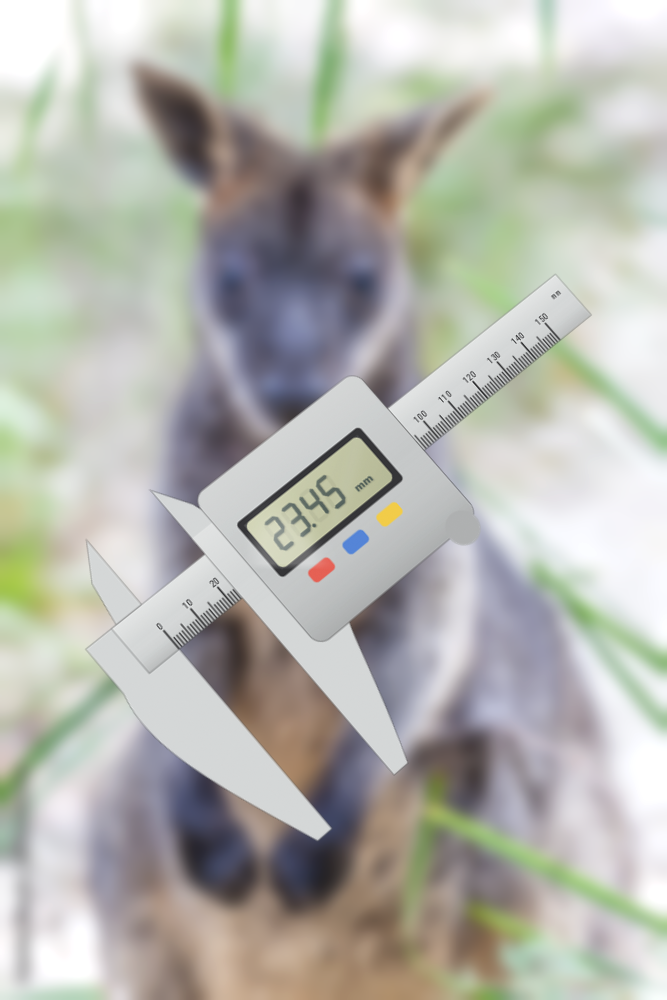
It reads 23.45 mm
